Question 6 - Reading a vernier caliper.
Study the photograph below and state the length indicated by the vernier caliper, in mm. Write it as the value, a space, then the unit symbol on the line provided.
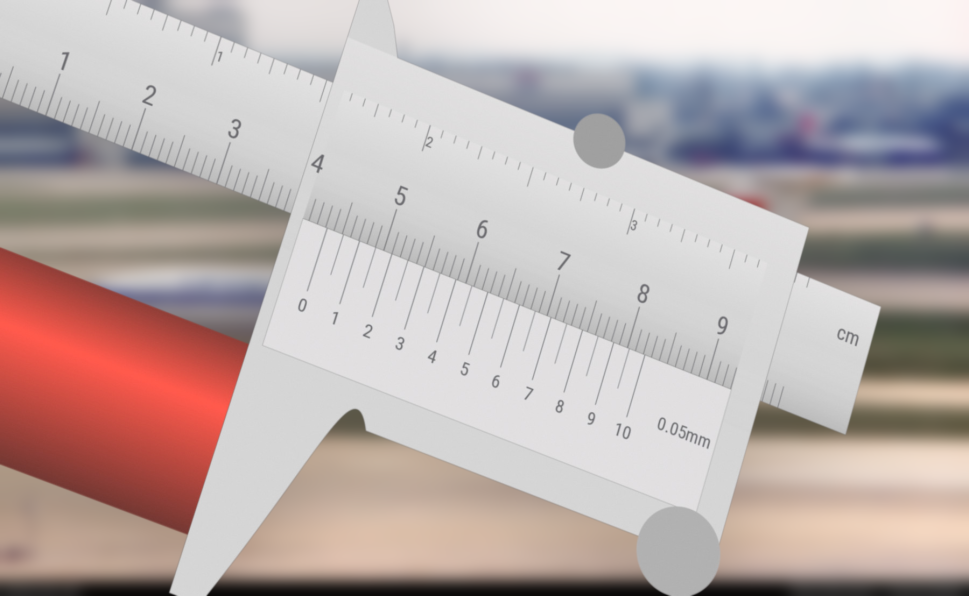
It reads 43.2 mm
